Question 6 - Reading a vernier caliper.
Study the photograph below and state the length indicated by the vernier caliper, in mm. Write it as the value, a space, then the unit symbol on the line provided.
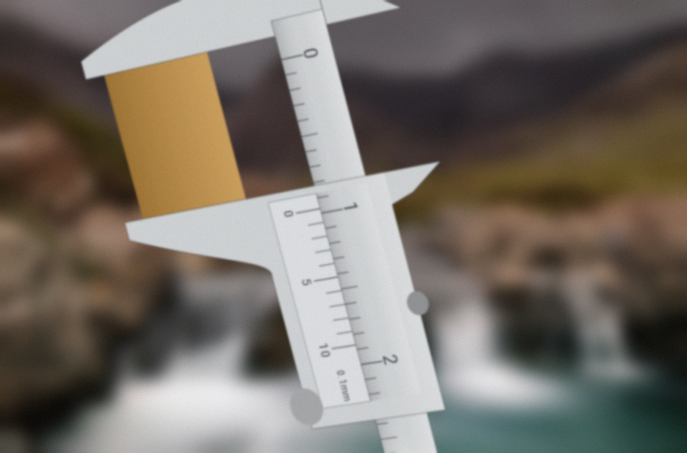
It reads 9.7 mm
